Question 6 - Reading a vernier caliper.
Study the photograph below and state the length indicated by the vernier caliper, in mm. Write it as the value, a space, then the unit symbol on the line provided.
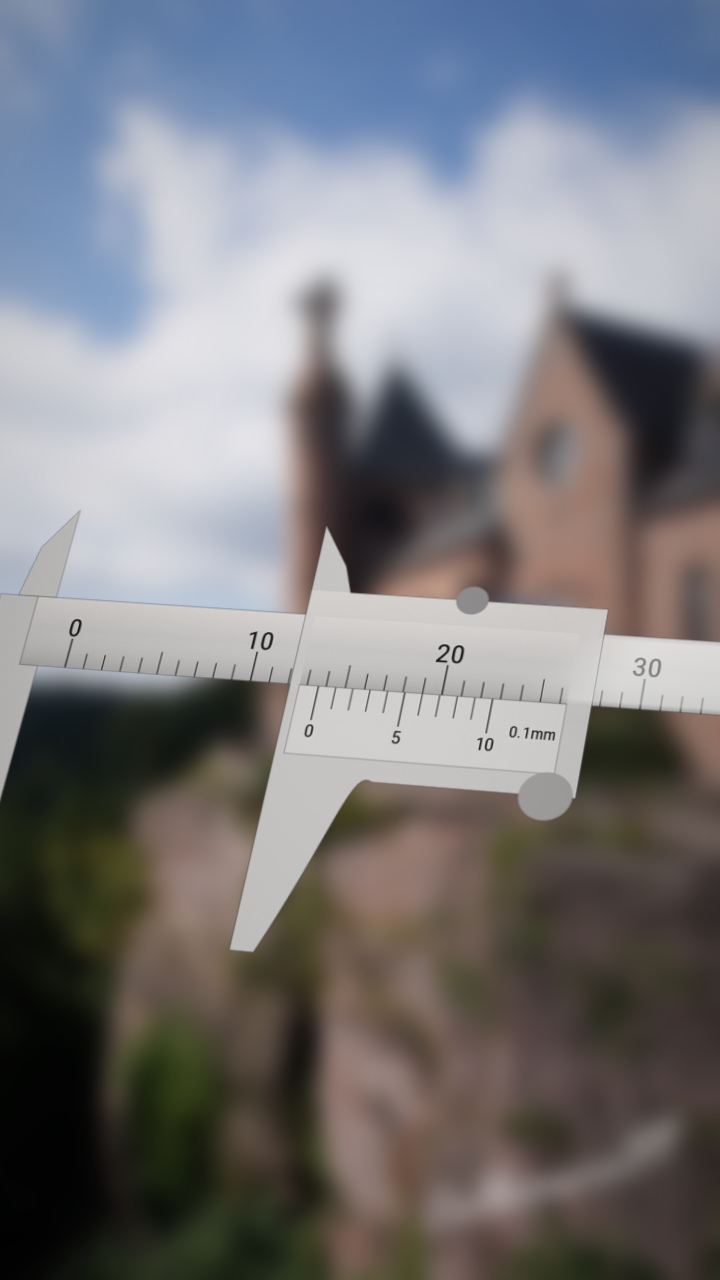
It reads 13.6 mm
